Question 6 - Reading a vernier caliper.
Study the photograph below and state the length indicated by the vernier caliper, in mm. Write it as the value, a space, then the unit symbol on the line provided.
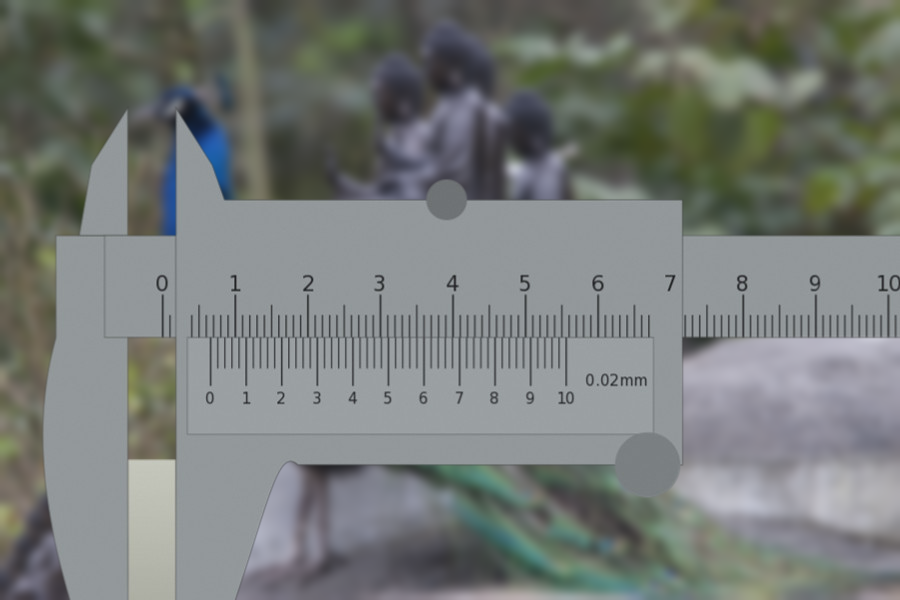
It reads 6.6 mm
